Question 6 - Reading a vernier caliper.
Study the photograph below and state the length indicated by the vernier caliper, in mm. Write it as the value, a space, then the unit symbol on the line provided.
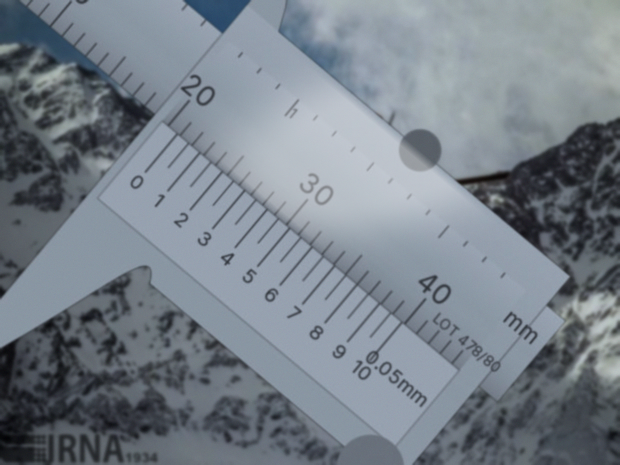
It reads 20.8 mm
